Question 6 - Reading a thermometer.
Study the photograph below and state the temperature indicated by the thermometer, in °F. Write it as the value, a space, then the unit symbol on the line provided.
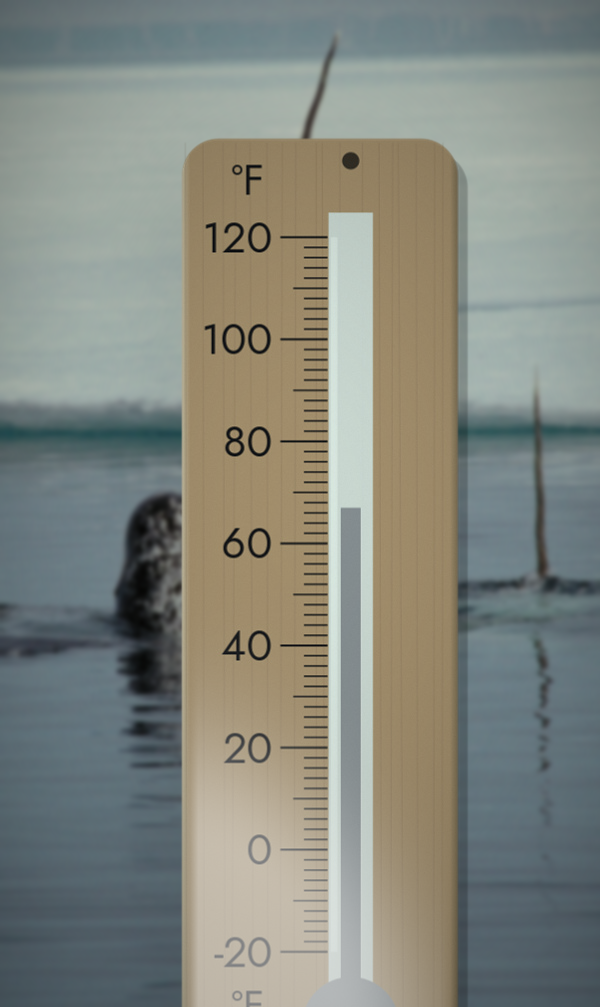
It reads 67 °F
